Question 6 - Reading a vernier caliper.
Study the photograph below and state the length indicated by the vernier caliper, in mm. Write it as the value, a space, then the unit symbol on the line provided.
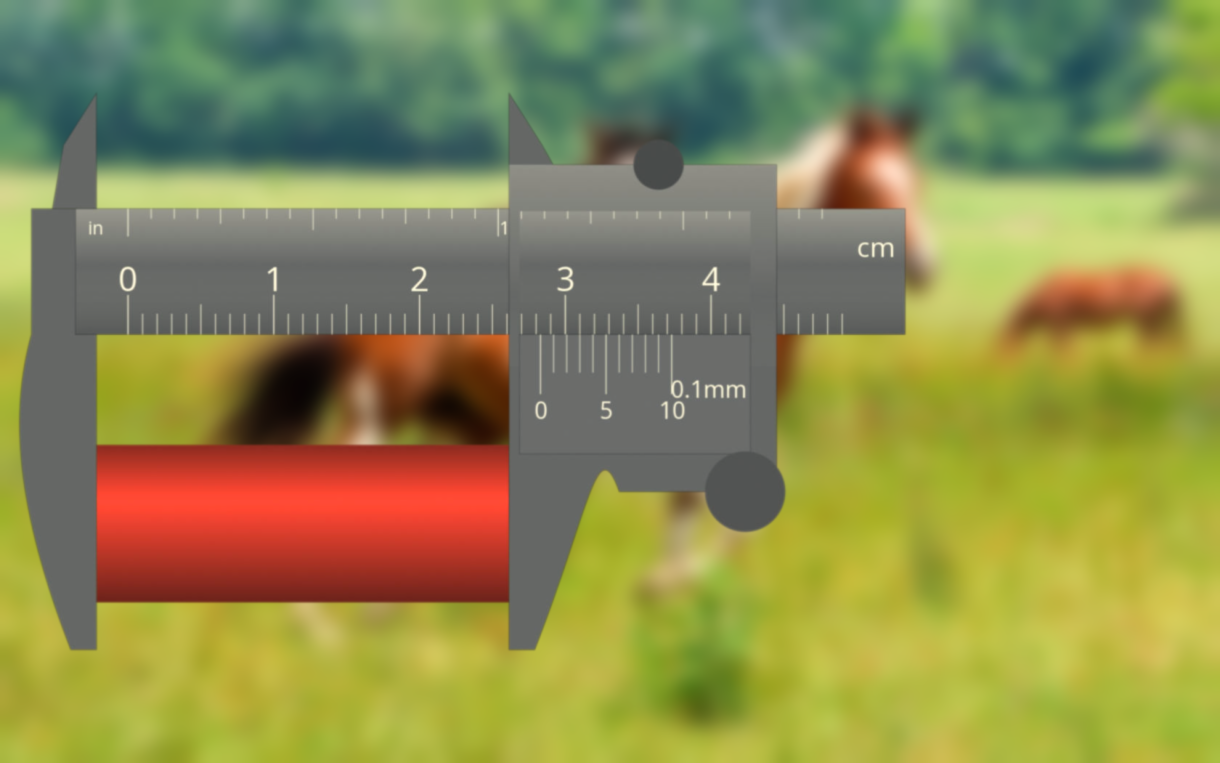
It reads 28.3 mm
